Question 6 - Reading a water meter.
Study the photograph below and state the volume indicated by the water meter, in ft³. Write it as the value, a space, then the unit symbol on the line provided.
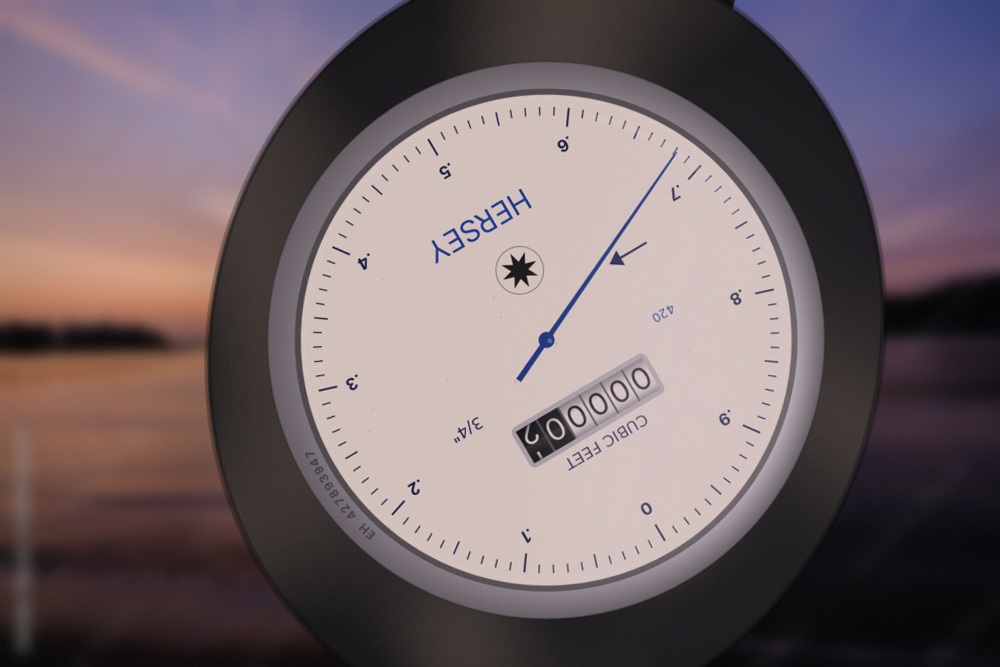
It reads 1.68 ft³
